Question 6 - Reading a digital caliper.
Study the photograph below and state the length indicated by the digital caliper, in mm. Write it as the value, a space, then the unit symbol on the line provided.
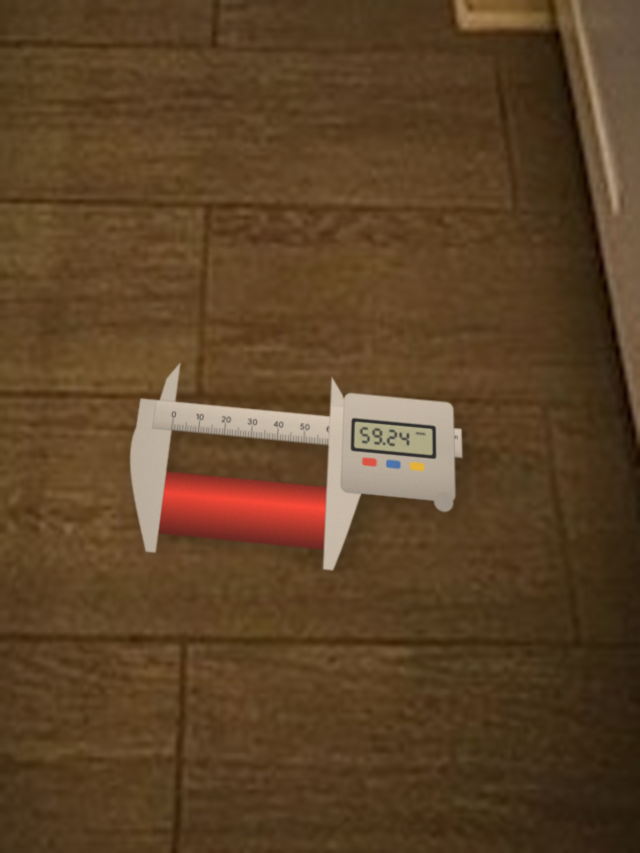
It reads 59.24 mm
